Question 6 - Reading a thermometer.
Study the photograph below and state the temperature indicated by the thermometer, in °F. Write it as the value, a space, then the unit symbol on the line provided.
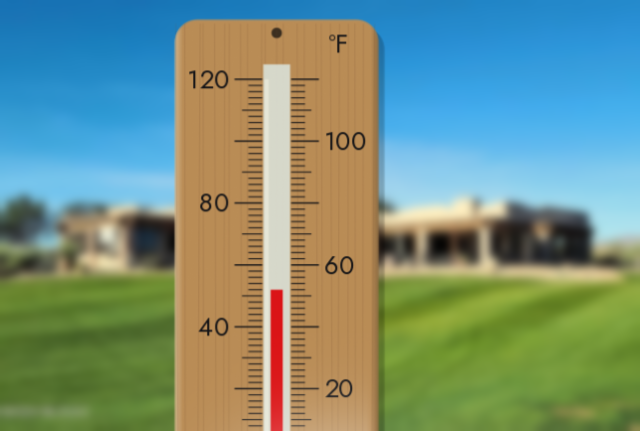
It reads 52 °F
